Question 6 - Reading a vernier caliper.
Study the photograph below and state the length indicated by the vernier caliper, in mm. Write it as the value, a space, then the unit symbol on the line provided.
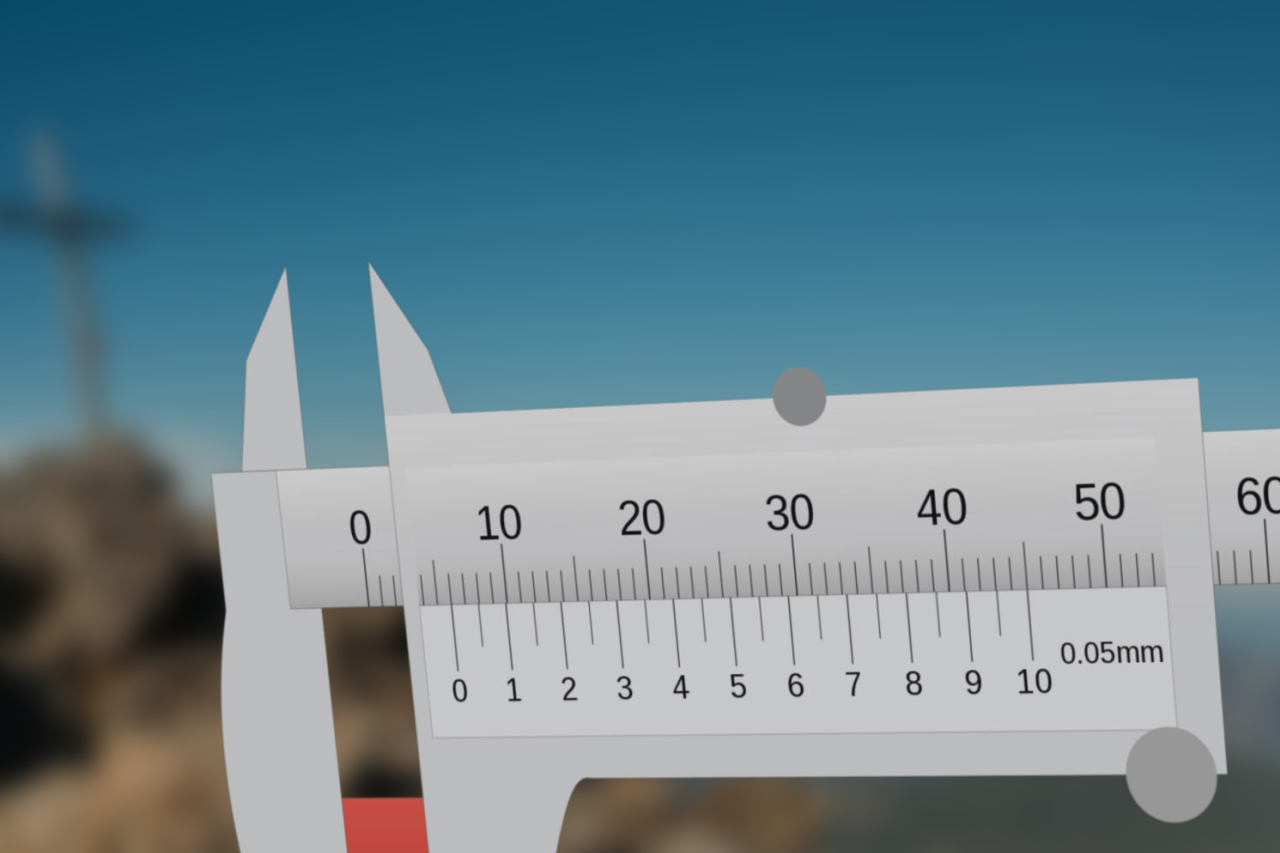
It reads 6.0 mm
